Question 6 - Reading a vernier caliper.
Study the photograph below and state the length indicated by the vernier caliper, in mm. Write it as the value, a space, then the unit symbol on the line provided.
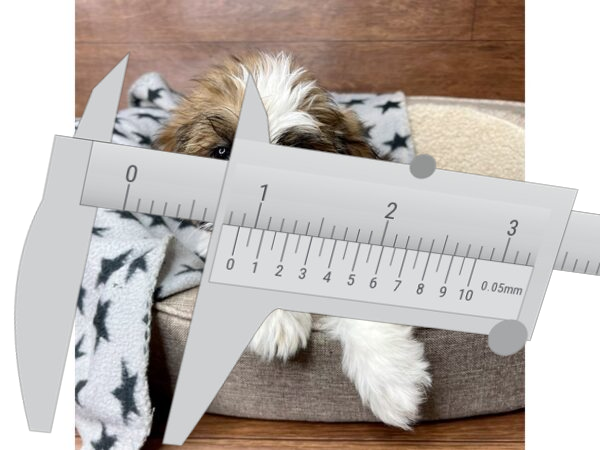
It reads 8.8 mm
